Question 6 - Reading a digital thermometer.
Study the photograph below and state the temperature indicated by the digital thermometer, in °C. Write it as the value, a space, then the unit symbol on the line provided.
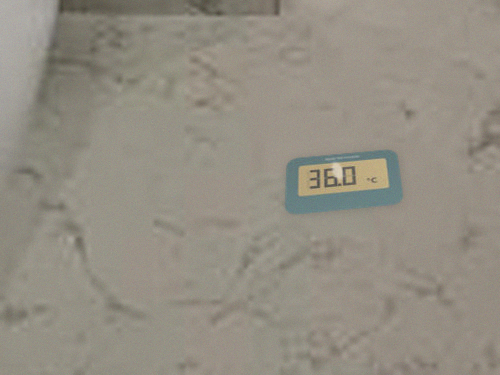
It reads 36.0 °C
